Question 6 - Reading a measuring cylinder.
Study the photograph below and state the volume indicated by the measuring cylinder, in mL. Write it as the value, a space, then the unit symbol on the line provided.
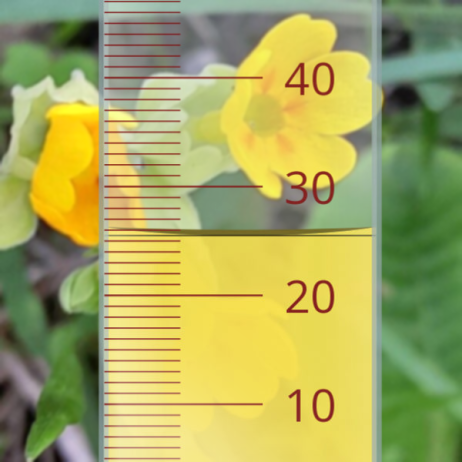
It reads 25.5 mL
